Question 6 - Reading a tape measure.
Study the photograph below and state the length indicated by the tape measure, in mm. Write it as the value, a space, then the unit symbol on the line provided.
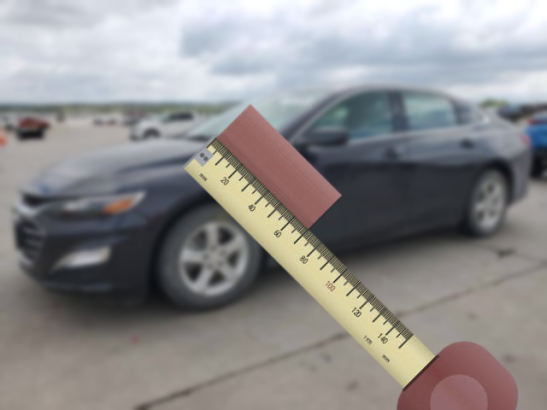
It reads 70 mm
